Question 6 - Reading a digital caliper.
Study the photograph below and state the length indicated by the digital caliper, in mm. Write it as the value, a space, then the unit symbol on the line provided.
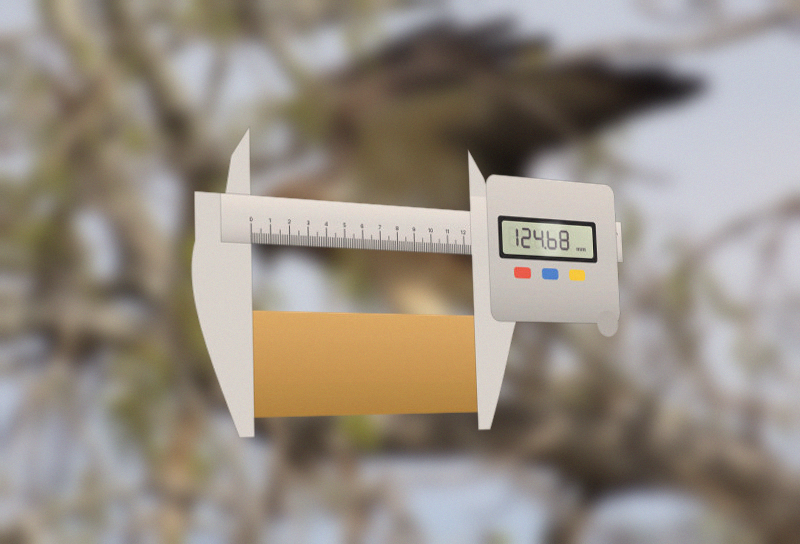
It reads 124.68 mm
